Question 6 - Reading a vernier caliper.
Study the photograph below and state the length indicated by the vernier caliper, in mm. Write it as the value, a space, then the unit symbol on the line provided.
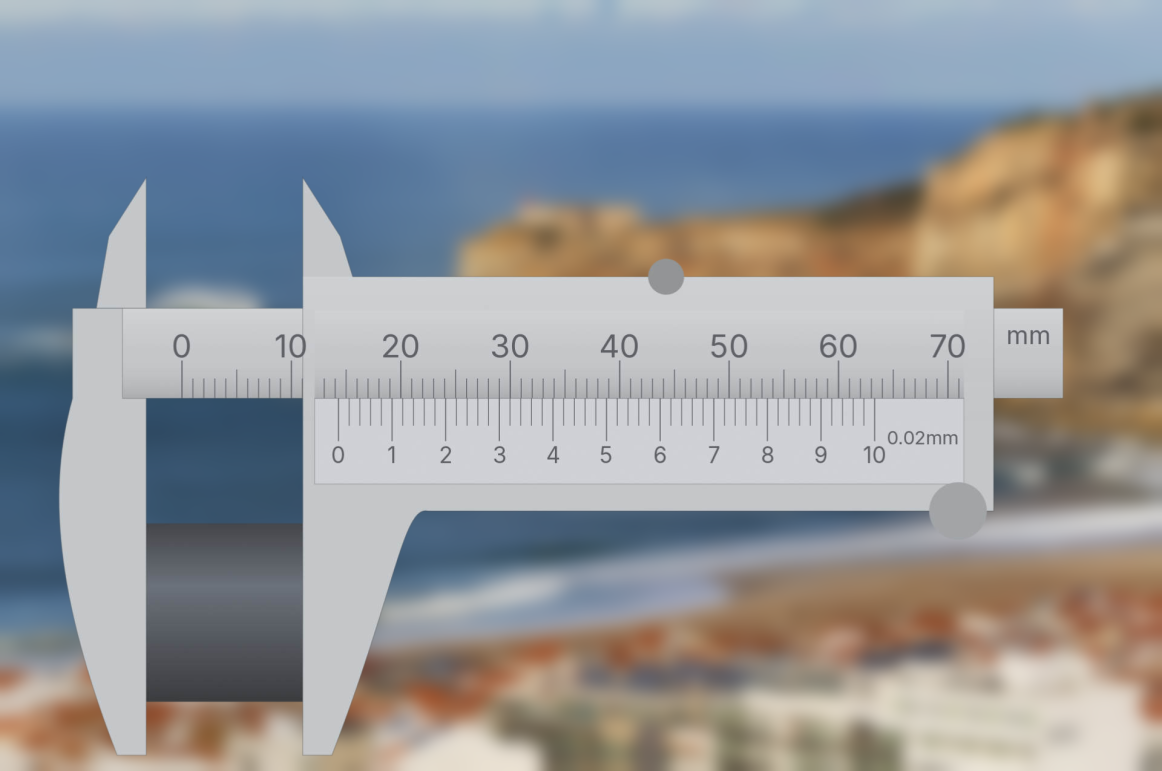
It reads 14.3 mm
